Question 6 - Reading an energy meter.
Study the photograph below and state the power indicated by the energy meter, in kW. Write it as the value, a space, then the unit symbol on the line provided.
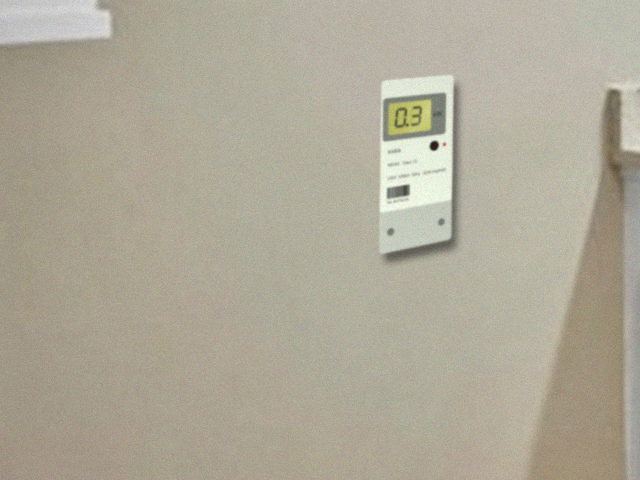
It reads 0.3 kW
